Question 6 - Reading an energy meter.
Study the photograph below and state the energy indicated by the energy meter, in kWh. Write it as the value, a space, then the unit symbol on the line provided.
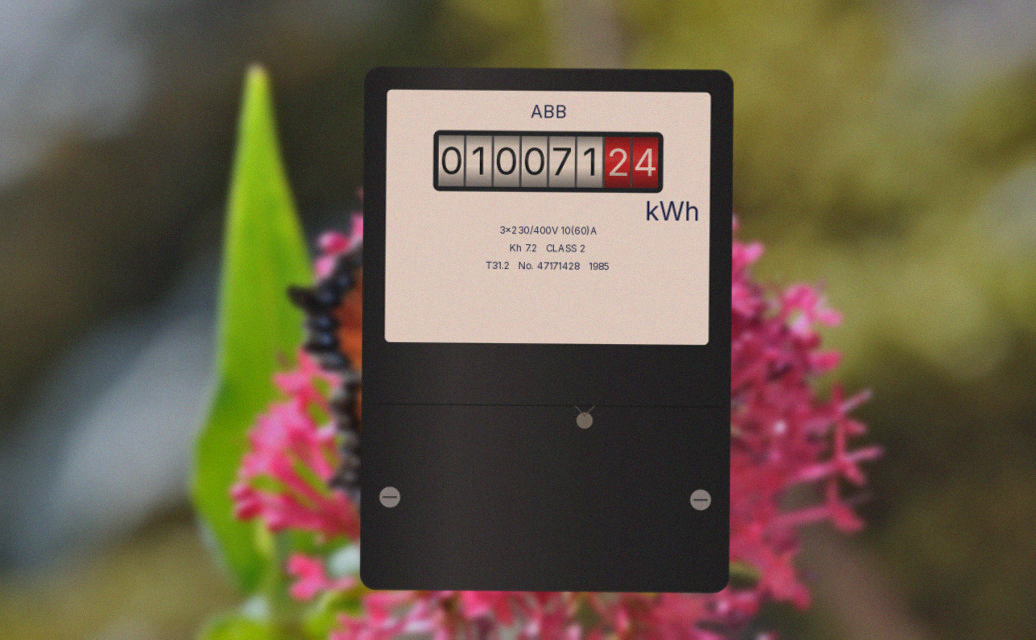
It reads 10071.24 kWh
